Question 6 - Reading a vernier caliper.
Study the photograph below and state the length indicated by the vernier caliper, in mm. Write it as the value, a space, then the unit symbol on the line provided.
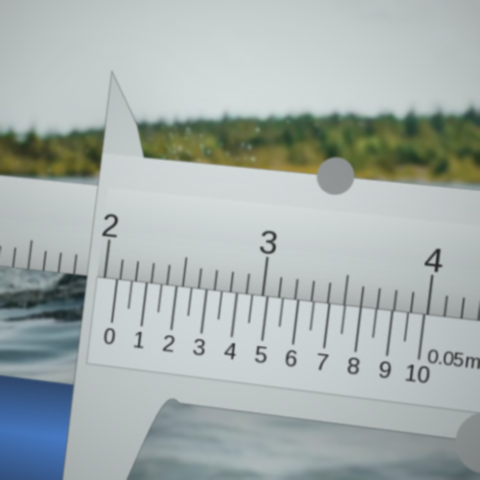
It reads 20.8 mm
